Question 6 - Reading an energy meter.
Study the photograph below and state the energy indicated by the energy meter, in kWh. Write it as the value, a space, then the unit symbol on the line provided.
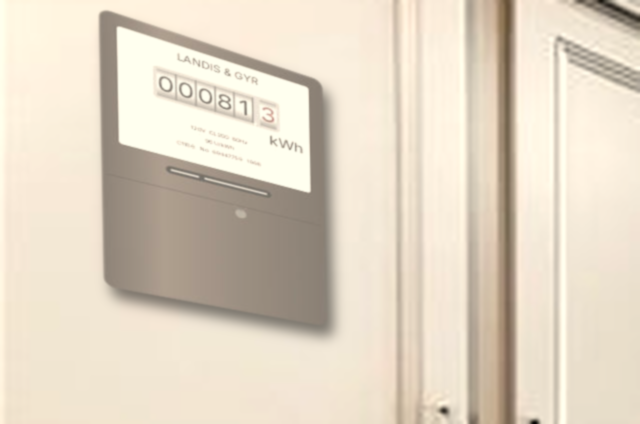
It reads 81.3 kWh
